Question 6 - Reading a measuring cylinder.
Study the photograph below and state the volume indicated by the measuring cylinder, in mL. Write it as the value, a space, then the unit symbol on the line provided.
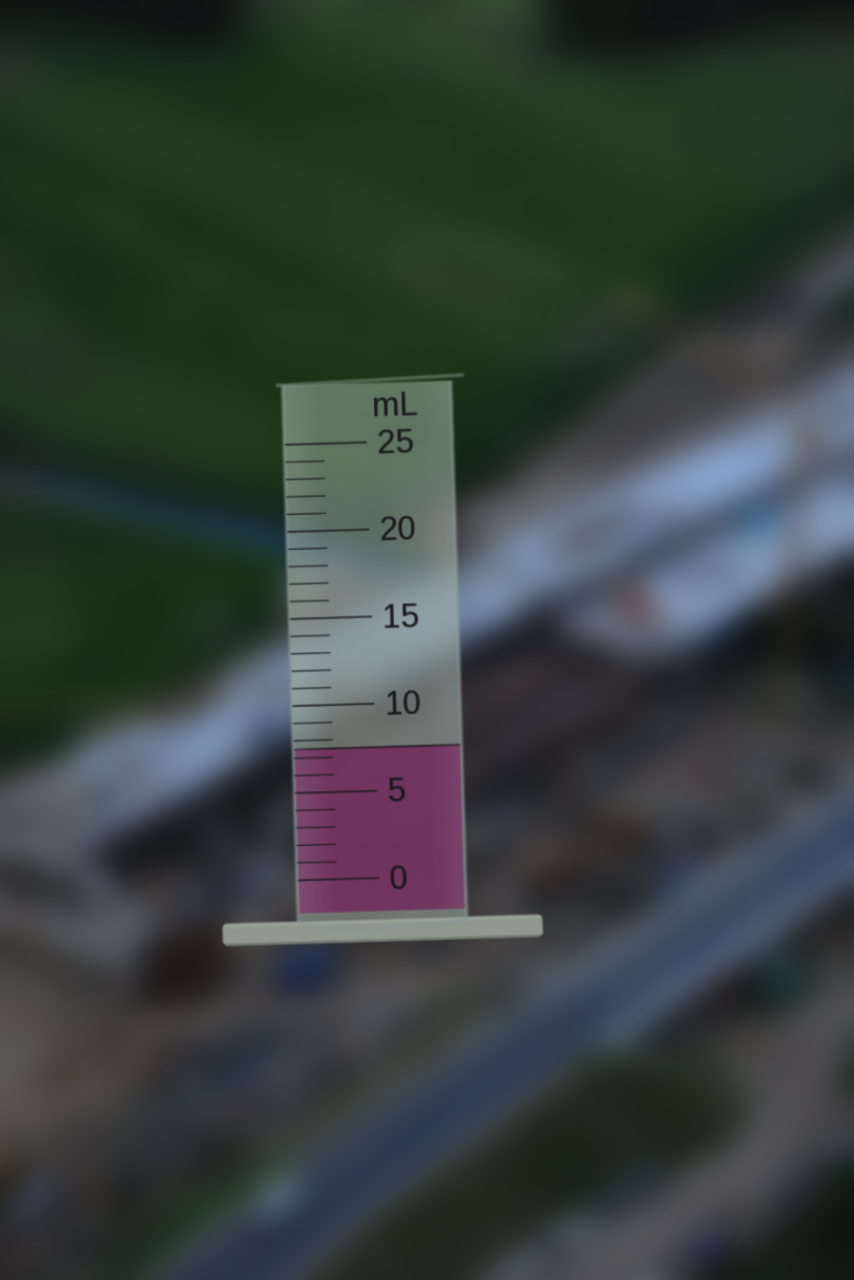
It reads 7.5 mL
